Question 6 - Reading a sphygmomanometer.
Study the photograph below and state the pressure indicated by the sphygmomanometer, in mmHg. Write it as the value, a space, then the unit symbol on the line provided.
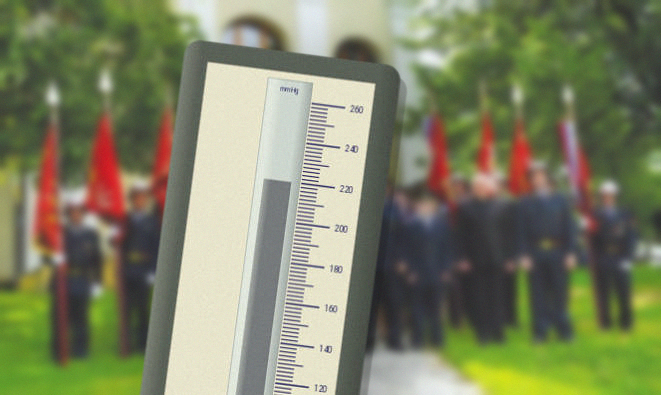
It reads 220 mmHg
